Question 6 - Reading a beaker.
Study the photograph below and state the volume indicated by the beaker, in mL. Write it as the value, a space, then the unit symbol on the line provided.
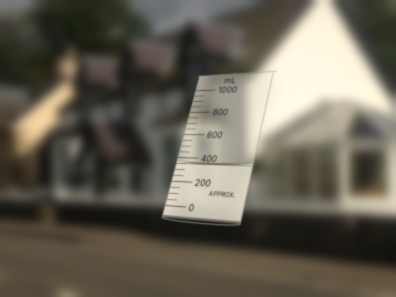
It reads 350 mL
